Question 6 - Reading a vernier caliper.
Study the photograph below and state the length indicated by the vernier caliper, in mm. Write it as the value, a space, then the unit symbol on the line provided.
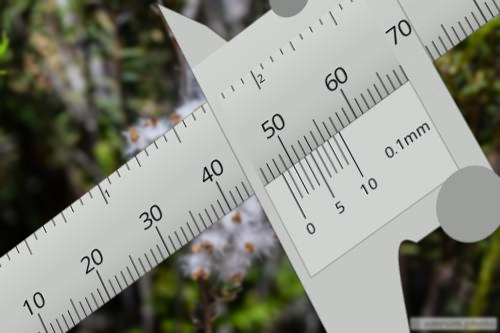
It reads 48.2 mm
